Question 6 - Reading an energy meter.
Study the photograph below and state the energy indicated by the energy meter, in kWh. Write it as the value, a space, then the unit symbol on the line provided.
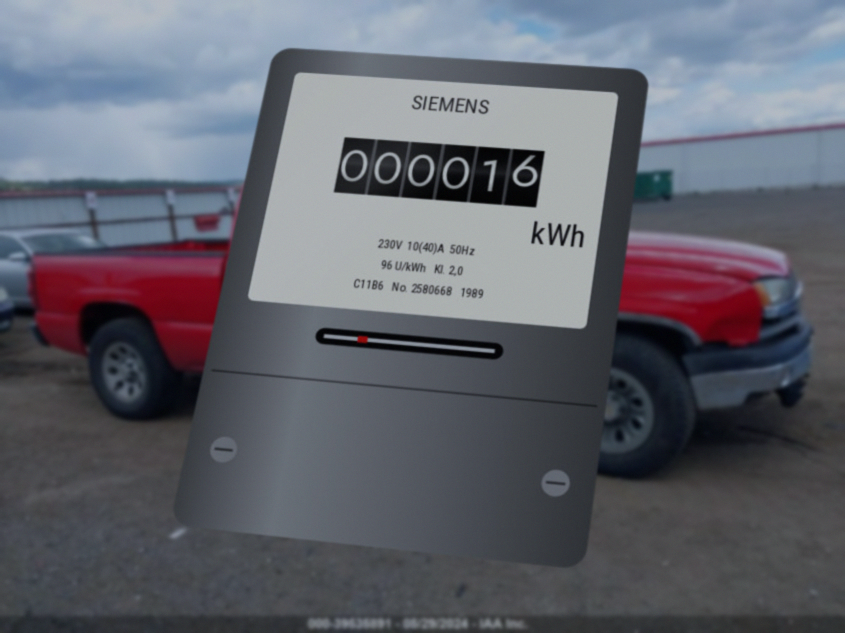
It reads 16 kWh
